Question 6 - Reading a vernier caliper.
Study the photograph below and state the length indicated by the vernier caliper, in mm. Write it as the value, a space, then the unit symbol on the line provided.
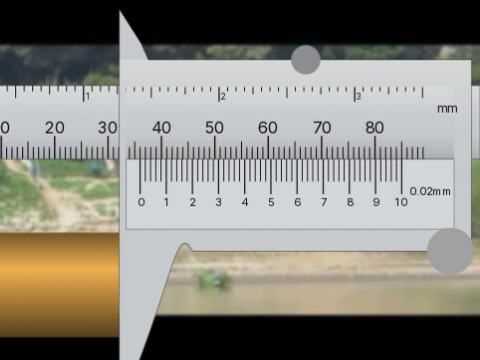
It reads 36.0 mm
